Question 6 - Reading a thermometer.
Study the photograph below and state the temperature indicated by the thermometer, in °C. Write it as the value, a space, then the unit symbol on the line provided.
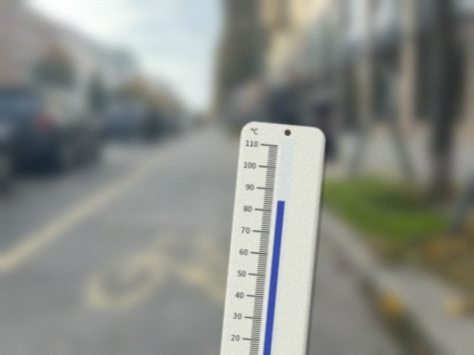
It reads 85 °C
